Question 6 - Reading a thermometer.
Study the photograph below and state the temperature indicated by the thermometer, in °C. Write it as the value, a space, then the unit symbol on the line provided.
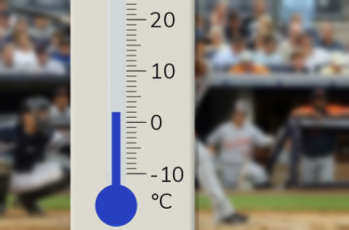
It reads 2 °C
